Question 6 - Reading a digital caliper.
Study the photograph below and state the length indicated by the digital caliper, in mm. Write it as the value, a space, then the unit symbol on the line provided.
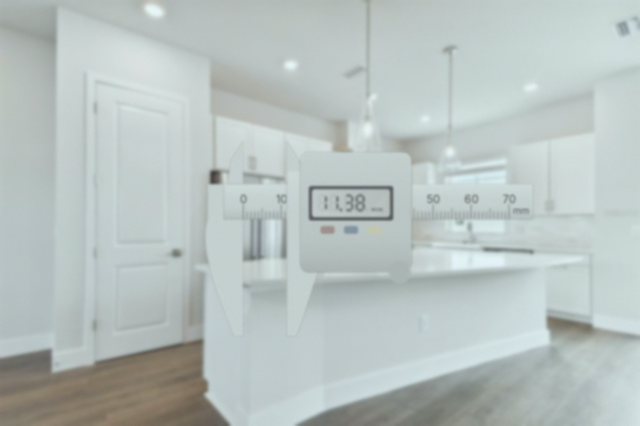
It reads 11.38 mm
